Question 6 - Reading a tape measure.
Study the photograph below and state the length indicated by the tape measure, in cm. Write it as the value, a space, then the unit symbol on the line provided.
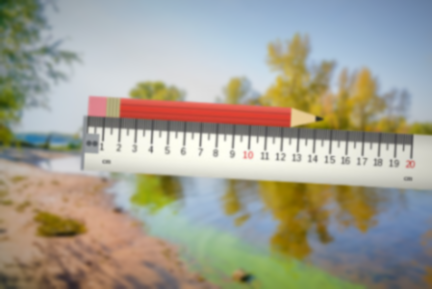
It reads 14.5 cm
